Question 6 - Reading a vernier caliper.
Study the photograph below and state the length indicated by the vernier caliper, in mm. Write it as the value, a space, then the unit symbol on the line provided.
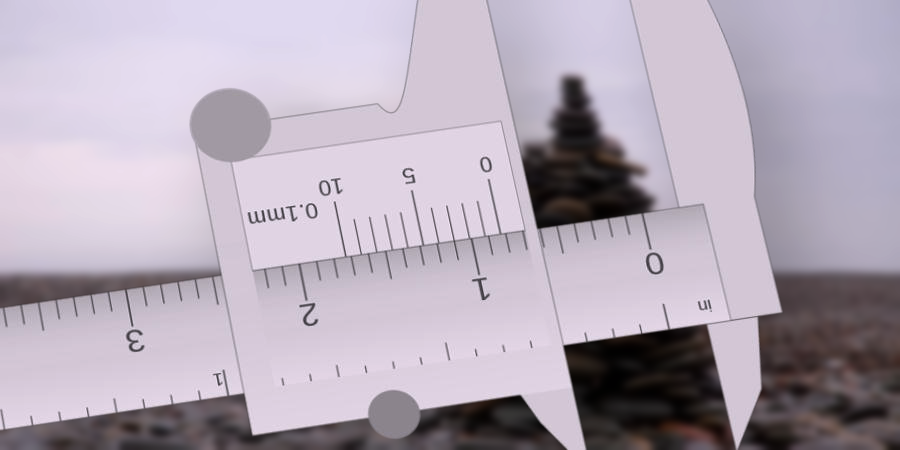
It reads 8.3 mm
